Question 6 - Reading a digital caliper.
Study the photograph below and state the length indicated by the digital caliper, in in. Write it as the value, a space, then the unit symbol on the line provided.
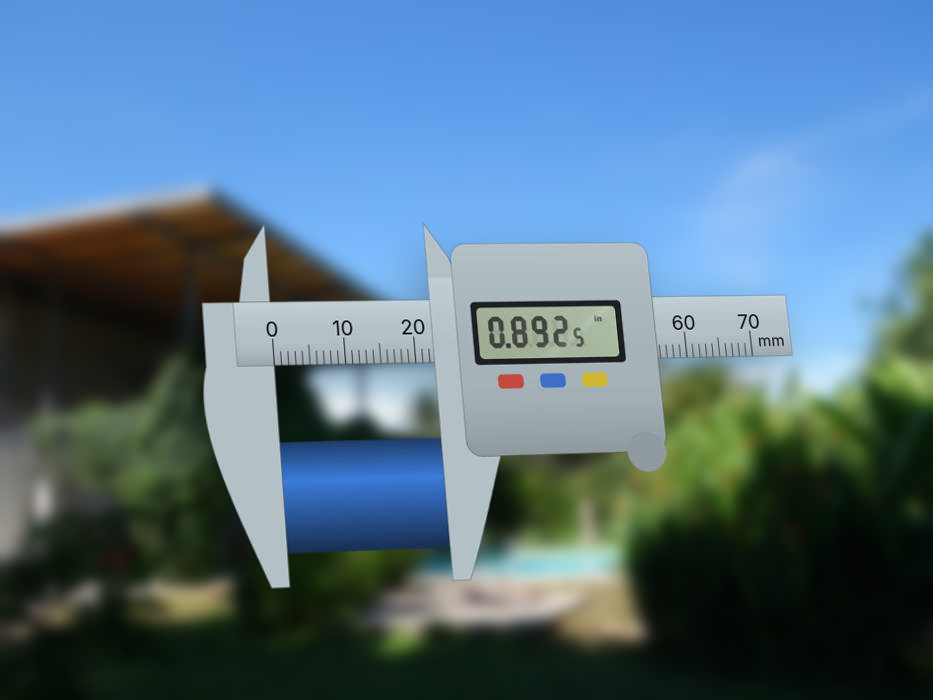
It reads 0.8925 in
